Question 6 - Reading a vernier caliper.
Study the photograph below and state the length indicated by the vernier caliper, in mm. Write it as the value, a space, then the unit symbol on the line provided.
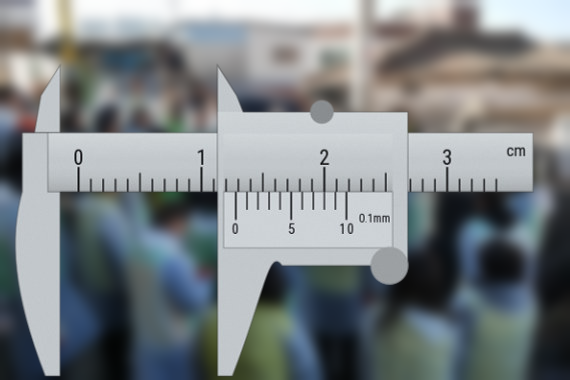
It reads 12.8 mm
